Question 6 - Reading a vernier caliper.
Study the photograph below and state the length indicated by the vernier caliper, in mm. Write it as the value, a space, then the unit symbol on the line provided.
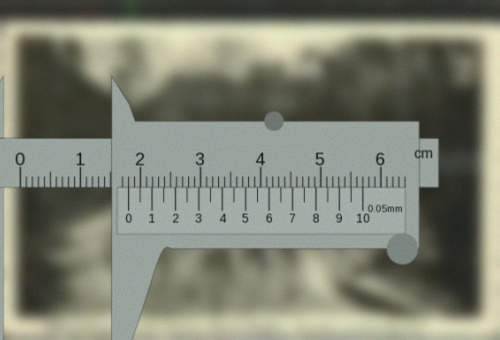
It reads 18.0 mm
